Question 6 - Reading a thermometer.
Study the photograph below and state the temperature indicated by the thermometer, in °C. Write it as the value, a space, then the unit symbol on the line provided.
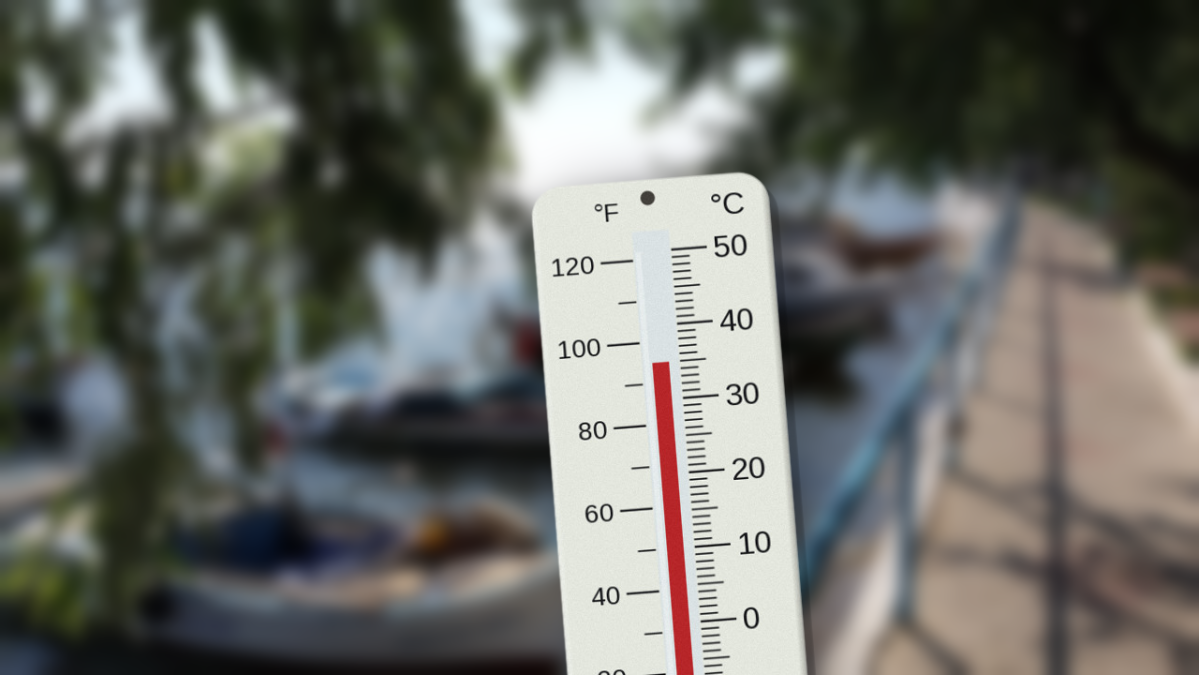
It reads 35 °C
